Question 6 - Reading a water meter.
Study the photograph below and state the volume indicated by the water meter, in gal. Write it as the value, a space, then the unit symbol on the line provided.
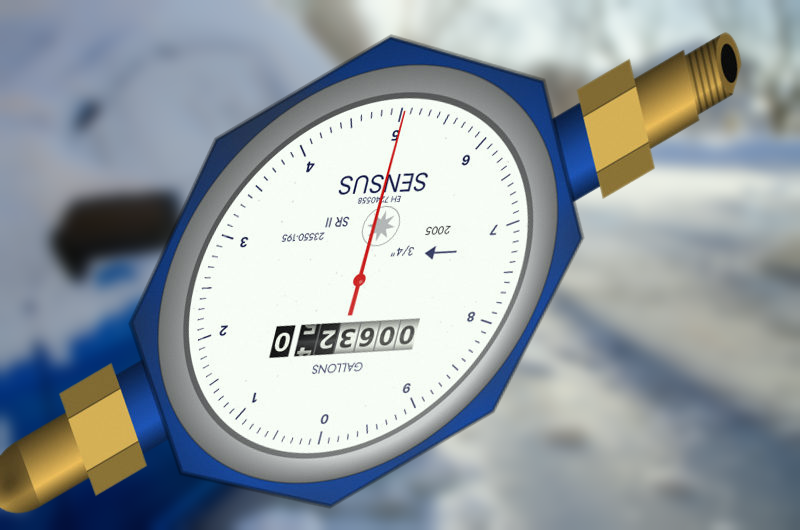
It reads 63245.0 gal
